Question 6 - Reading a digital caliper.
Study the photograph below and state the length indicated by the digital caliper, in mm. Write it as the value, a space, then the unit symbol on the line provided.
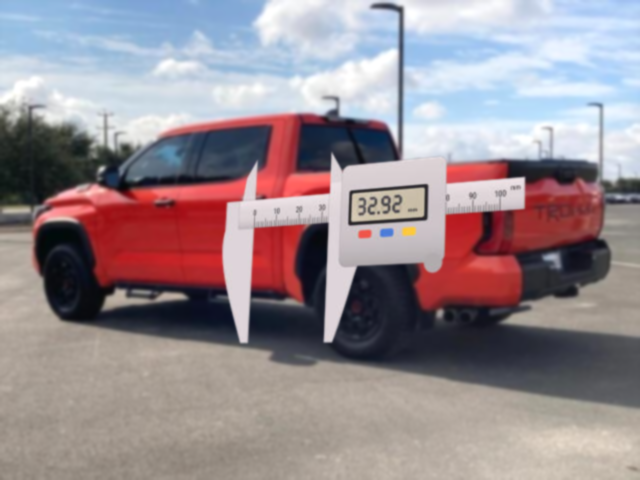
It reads 32.92 mm
